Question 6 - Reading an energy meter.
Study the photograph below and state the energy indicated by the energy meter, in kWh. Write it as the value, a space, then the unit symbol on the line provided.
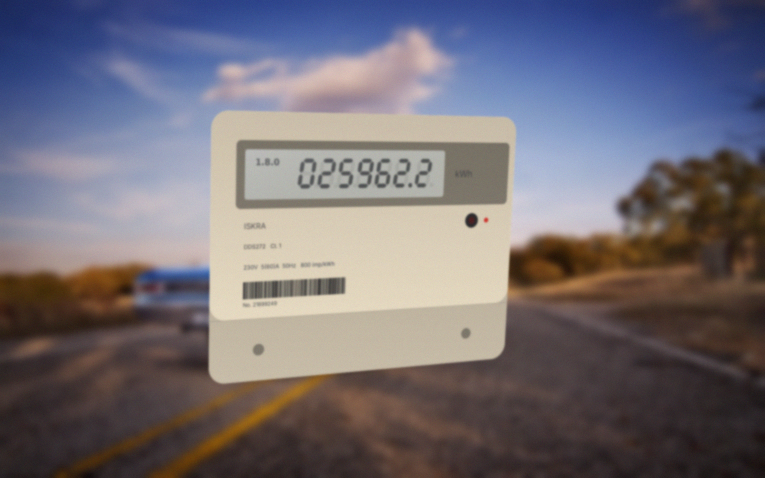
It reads 25962.2 kWh
